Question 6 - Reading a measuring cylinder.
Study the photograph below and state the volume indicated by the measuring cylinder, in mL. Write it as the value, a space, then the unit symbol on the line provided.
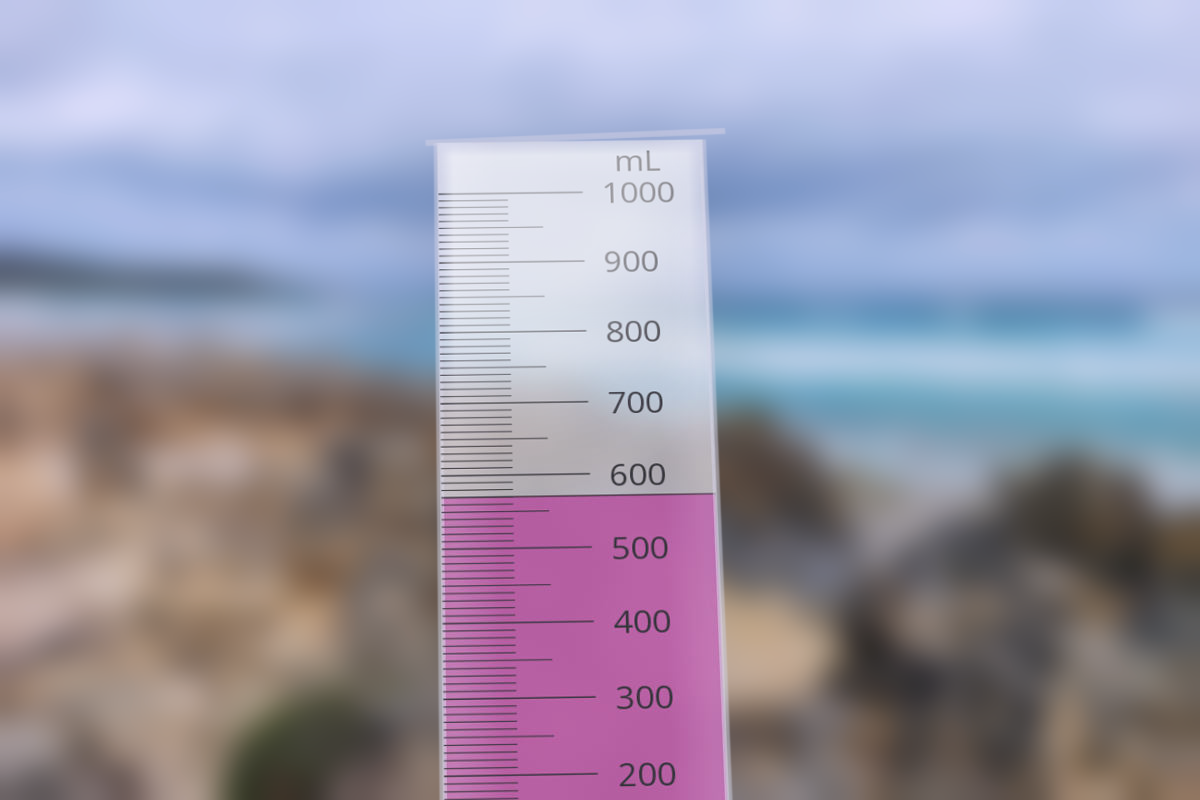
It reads 570 mL
